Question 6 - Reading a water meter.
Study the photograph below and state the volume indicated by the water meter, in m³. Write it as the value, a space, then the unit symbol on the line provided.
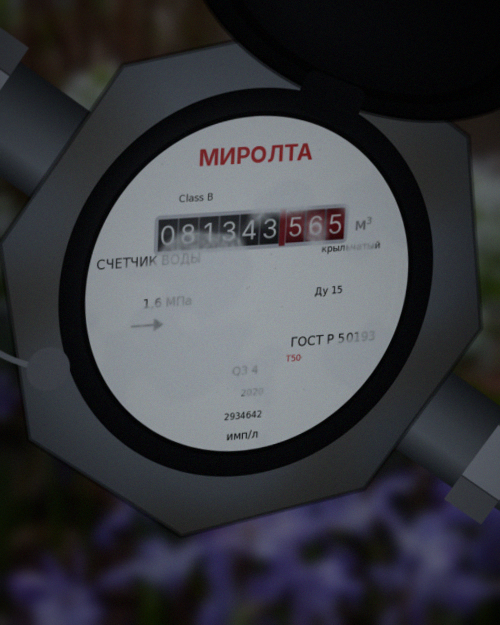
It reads 81343.565 m³
